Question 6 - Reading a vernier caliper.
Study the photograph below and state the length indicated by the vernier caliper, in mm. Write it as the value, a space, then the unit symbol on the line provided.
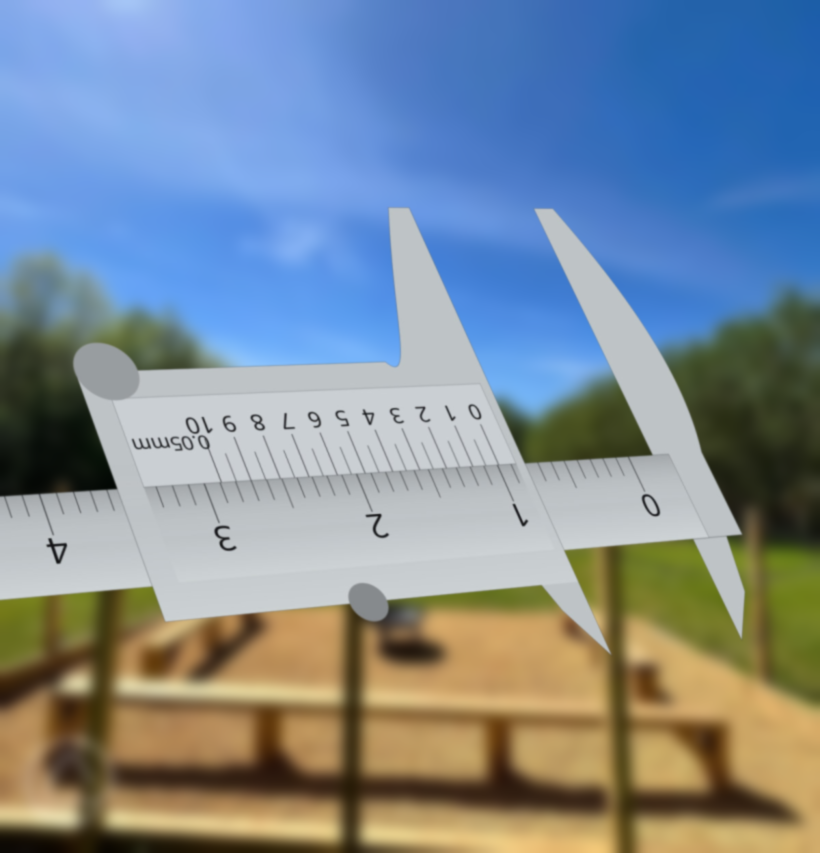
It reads 9.9 mm
